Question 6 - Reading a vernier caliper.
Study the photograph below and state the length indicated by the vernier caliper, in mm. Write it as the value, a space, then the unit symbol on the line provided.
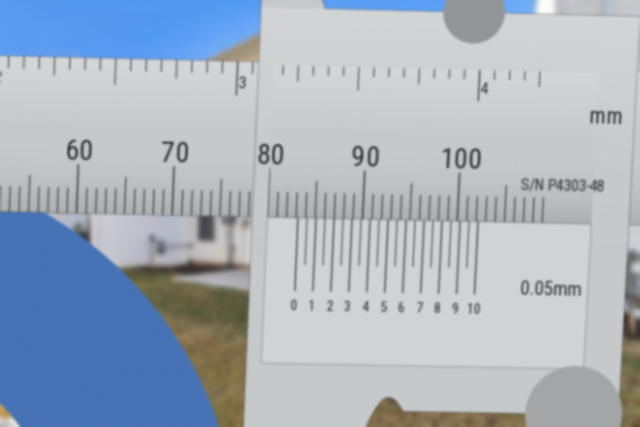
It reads 83.2 mm
